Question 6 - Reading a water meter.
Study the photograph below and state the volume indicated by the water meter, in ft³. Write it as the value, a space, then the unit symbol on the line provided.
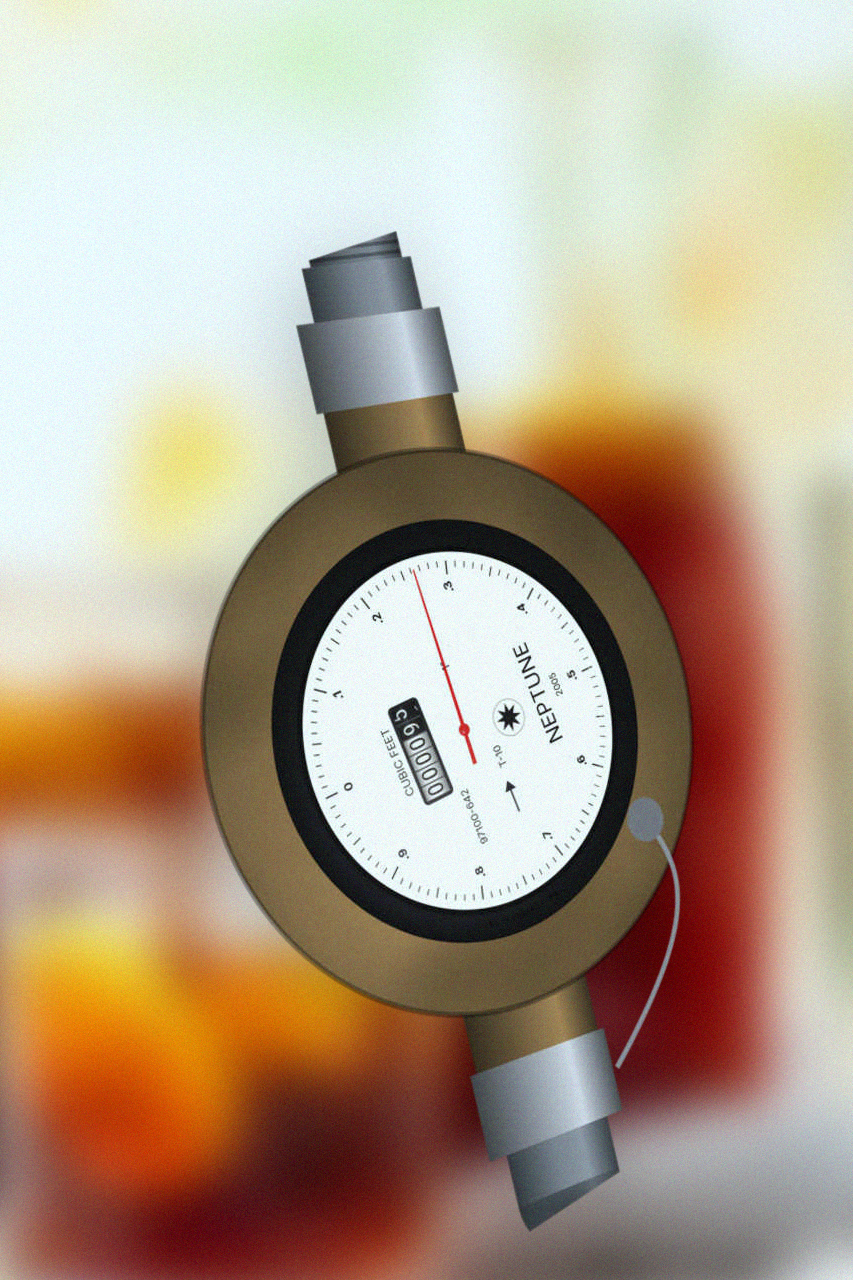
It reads 95.26 ft³
